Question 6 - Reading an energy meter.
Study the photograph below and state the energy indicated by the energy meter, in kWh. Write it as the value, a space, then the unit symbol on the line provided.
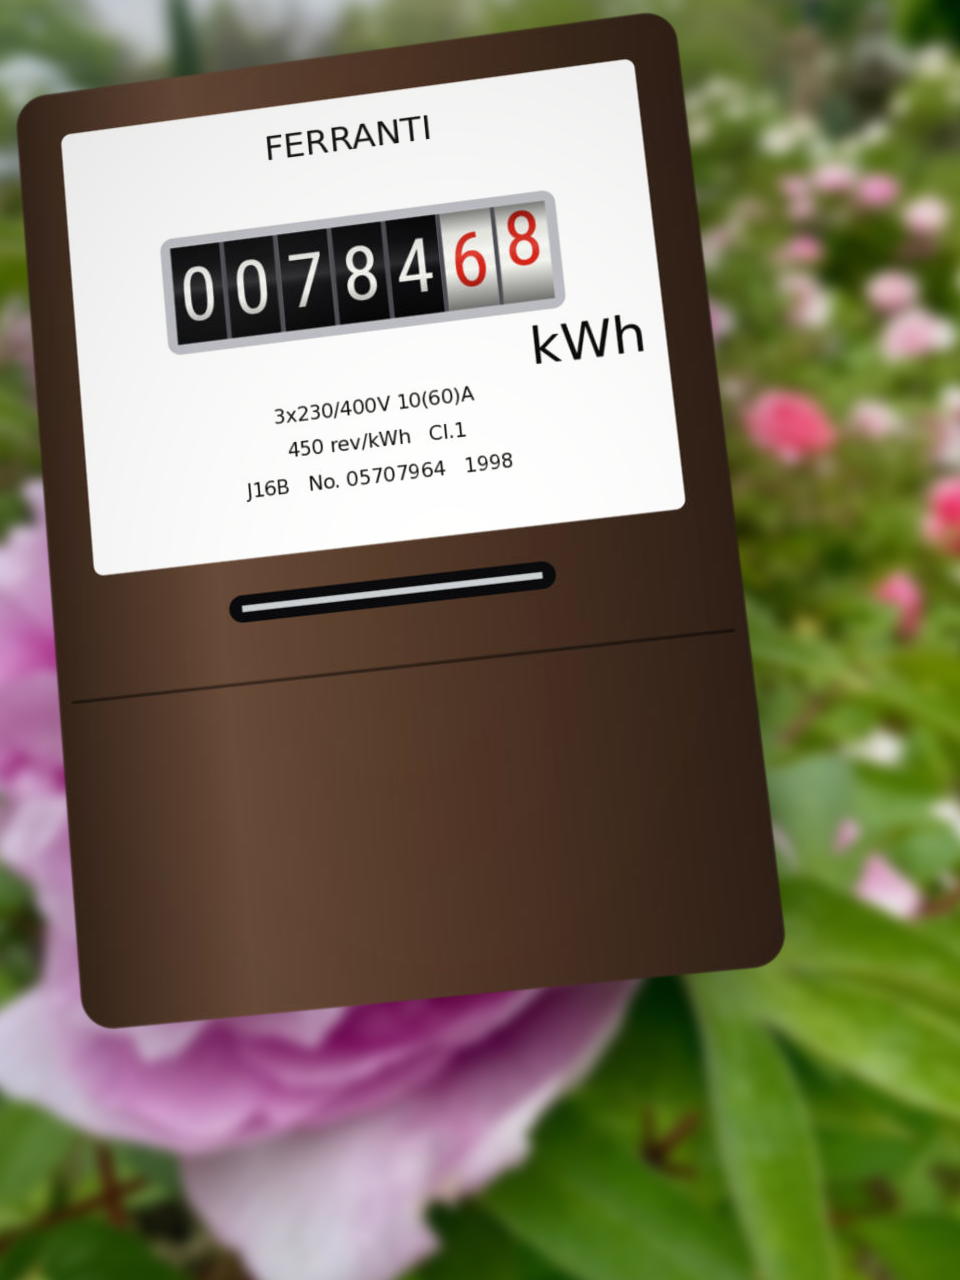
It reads 784.68 kWh
